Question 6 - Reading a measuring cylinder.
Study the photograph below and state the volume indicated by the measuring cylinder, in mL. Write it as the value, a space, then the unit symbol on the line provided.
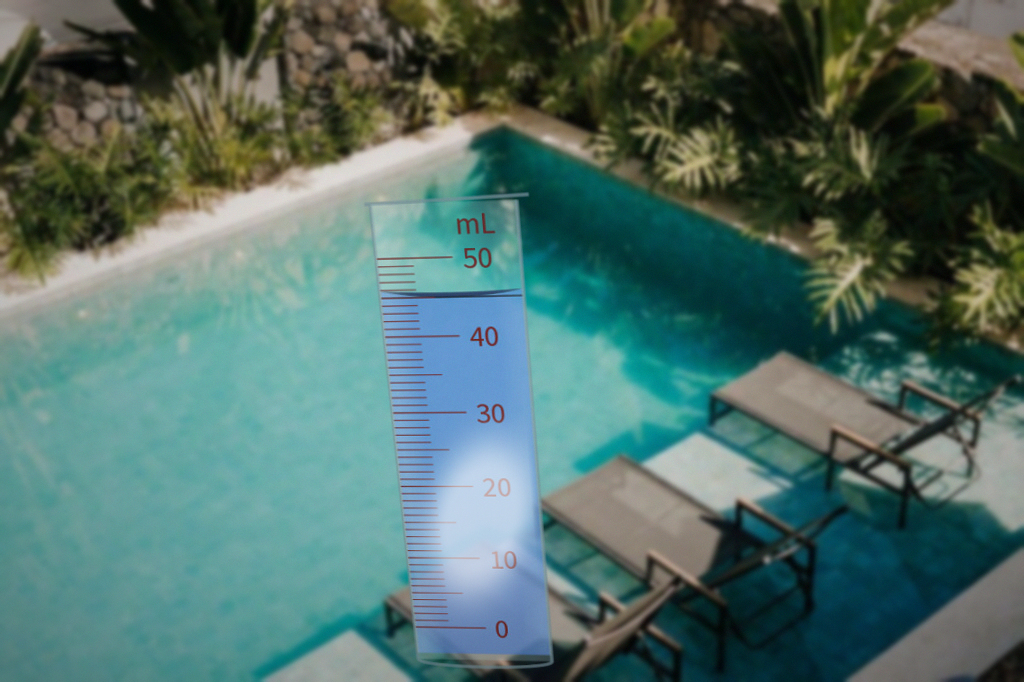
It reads 45 mL
